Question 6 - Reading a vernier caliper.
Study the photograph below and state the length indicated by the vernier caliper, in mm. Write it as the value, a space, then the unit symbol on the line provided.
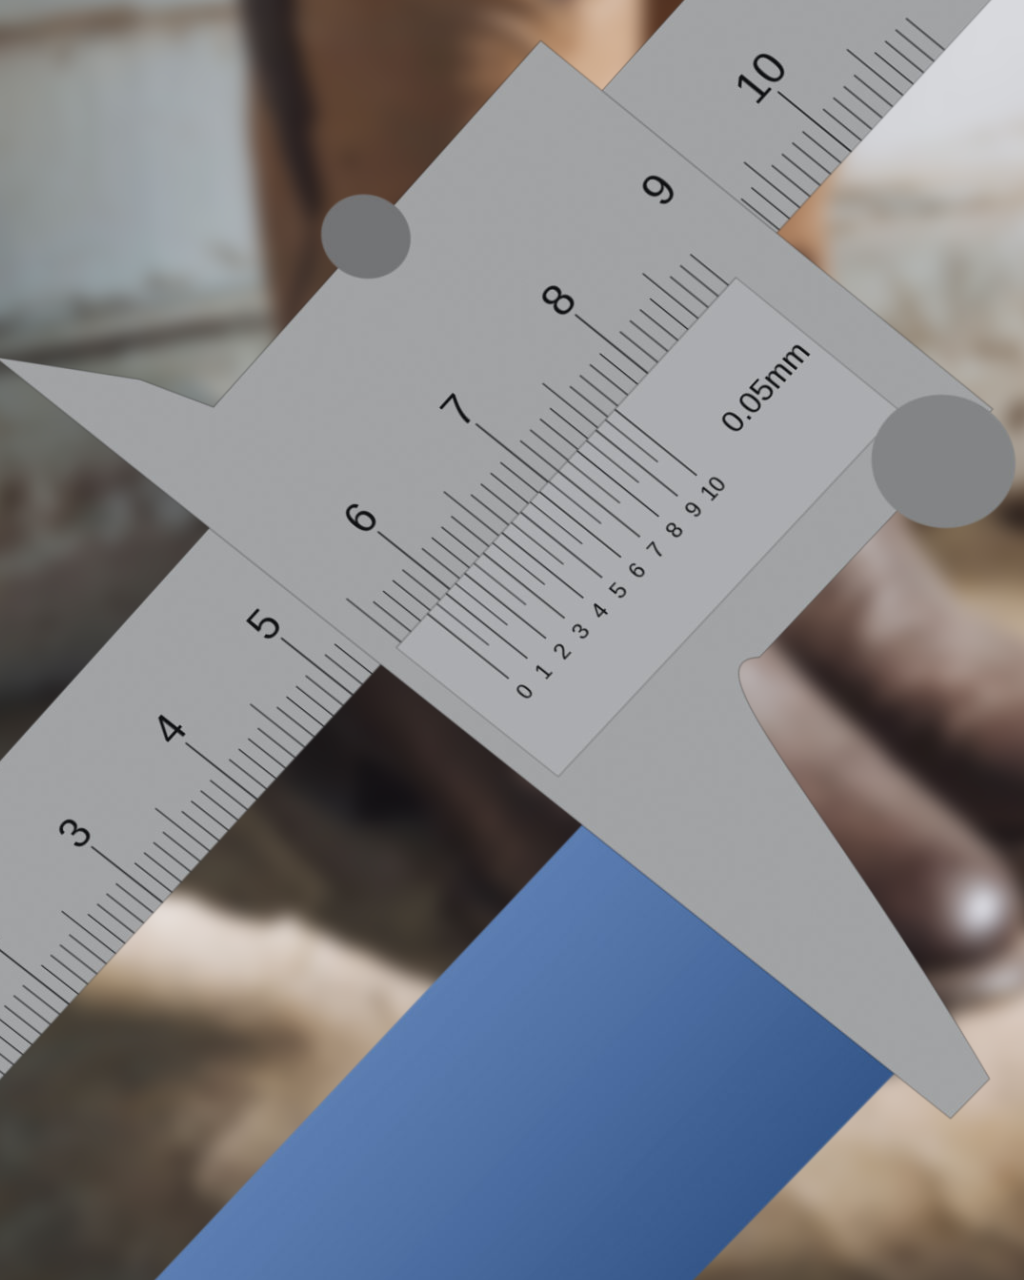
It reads 57.7 mm
